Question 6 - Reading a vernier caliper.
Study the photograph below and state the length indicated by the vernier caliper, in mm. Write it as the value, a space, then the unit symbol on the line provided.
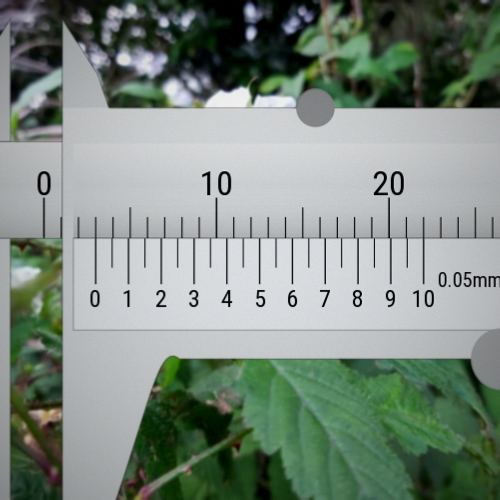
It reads 3.0 mm
